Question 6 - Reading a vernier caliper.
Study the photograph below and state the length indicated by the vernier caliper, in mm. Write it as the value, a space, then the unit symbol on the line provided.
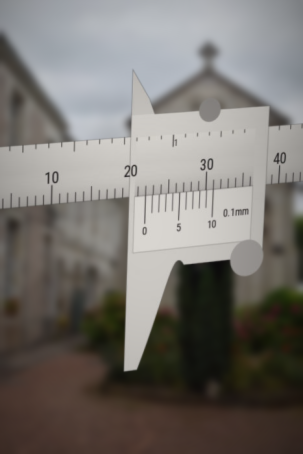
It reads 22.0 mm
